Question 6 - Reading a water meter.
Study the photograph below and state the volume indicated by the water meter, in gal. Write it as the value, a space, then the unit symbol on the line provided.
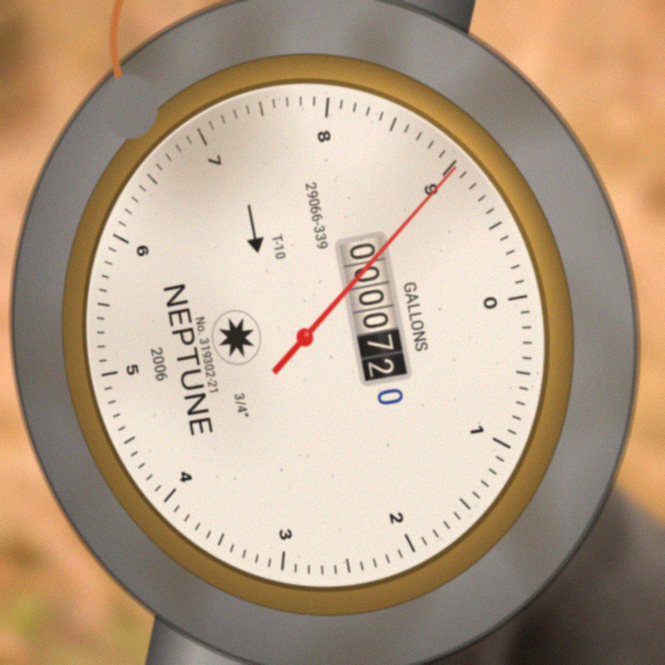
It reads 719.0 gal
